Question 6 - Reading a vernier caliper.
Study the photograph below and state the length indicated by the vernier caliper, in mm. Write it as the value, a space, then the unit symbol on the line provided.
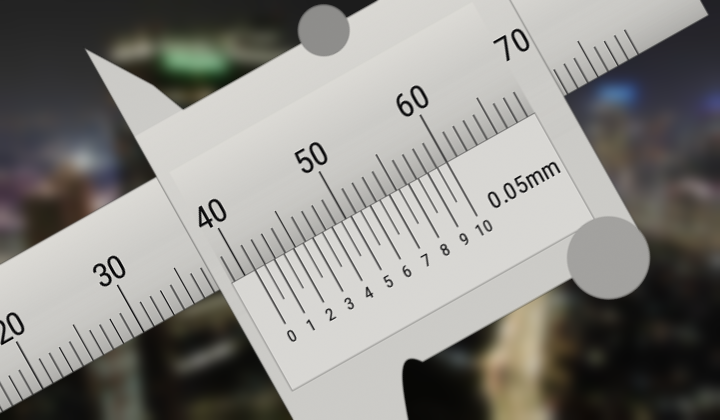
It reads 41.0 mm
